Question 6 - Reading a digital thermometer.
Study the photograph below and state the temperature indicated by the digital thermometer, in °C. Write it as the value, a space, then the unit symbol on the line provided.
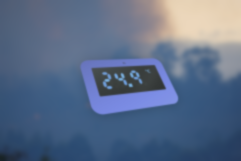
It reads 24.9 °C
